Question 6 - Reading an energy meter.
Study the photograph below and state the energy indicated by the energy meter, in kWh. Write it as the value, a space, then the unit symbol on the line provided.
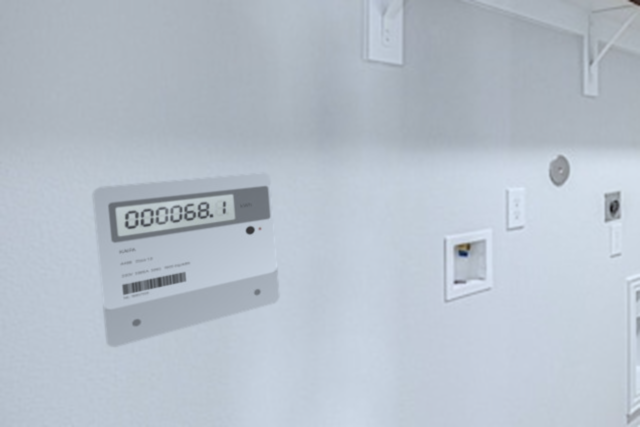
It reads 68.1 kWh
